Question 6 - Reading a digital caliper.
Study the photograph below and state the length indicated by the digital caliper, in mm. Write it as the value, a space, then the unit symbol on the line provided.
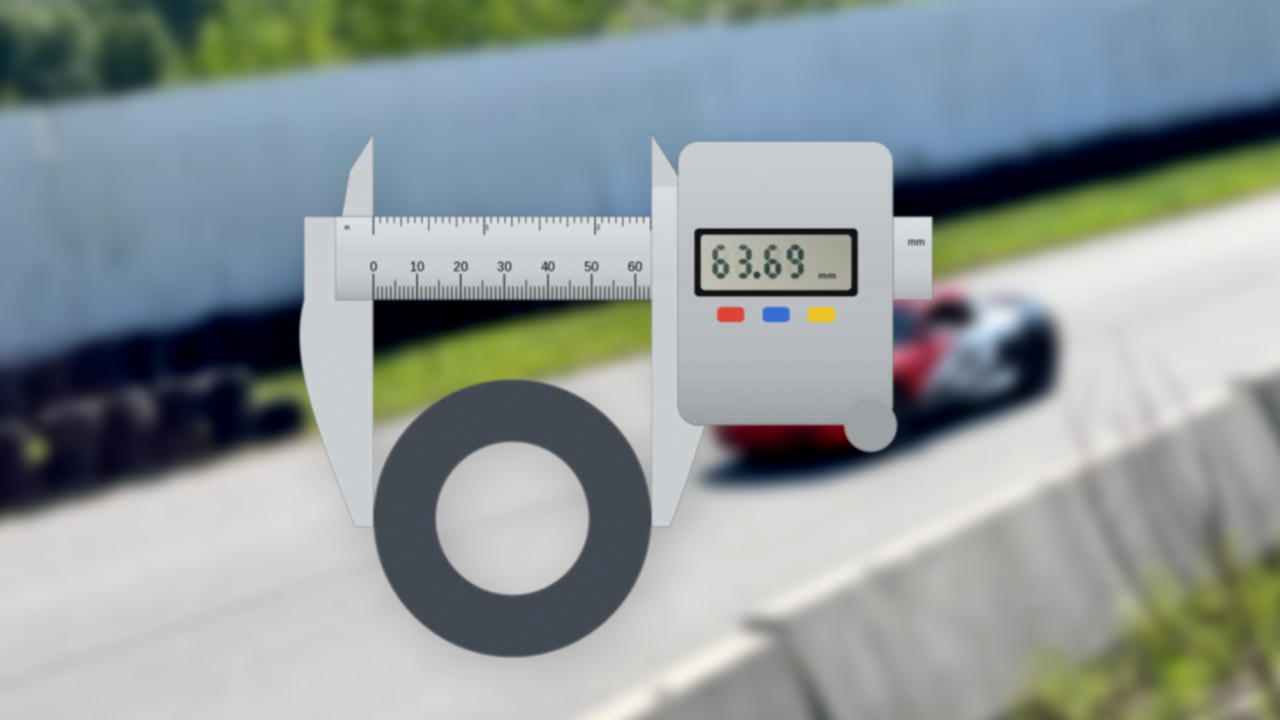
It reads 63.69 mm
